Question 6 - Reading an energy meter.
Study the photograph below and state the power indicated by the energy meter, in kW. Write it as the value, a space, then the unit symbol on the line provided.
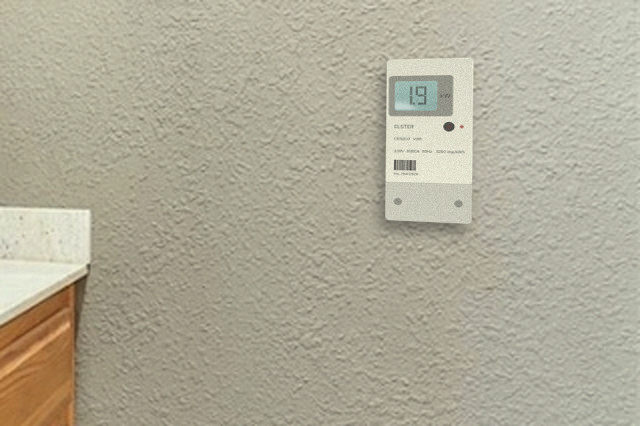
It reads 1.9 kW
